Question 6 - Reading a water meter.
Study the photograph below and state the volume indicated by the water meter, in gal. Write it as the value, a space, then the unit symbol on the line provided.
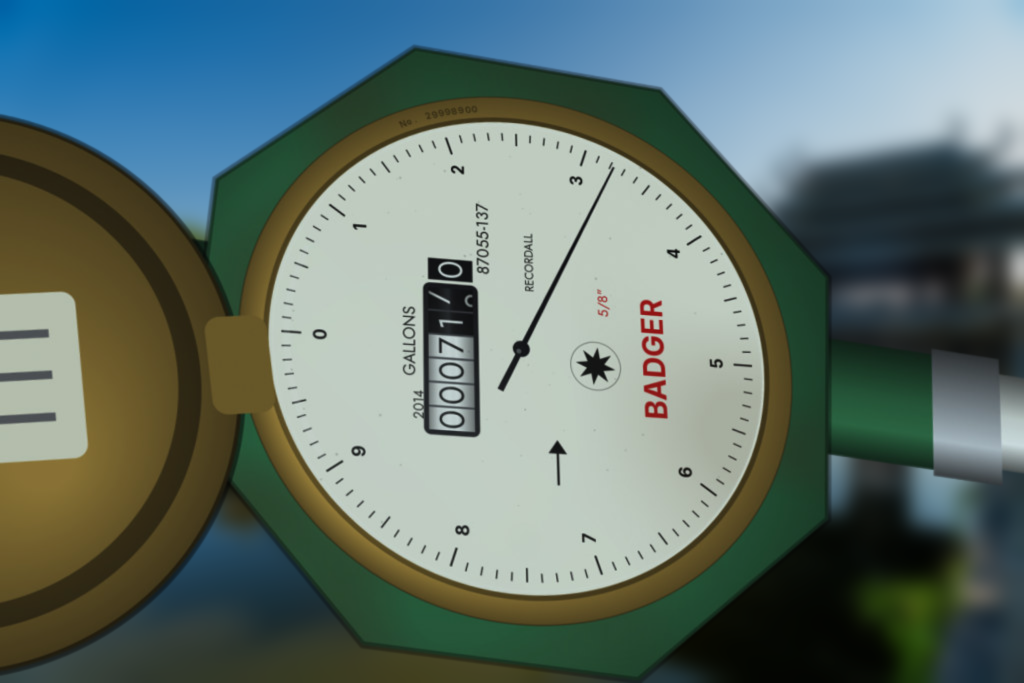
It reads 7173.2 gal
